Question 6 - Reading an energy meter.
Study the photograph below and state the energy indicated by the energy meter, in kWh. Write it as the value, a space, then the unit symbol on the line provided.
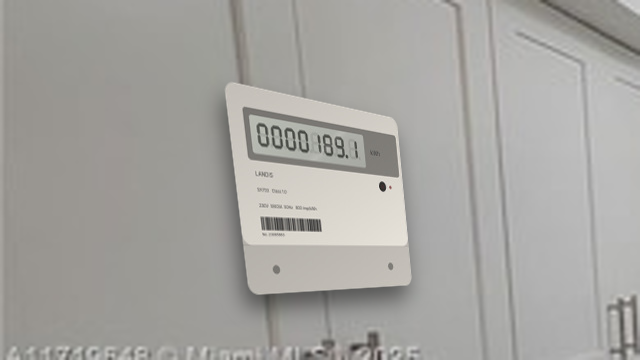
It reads 189.1 kWh
